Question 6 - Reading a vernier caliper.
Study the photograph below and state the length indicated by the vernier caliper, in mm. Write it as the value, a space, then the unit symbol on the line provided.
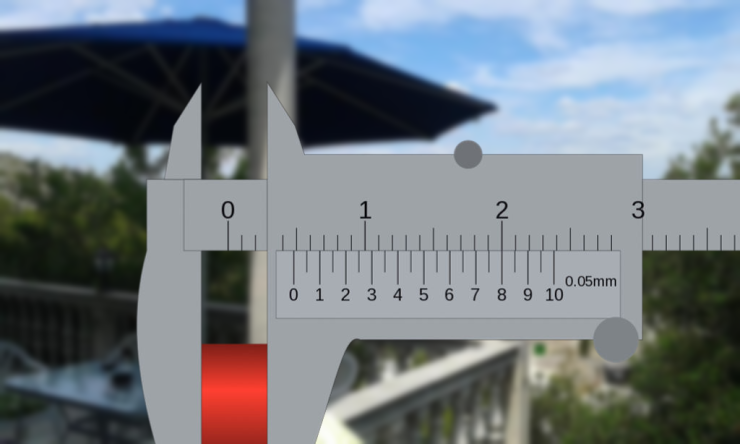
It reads 4.8 mm
